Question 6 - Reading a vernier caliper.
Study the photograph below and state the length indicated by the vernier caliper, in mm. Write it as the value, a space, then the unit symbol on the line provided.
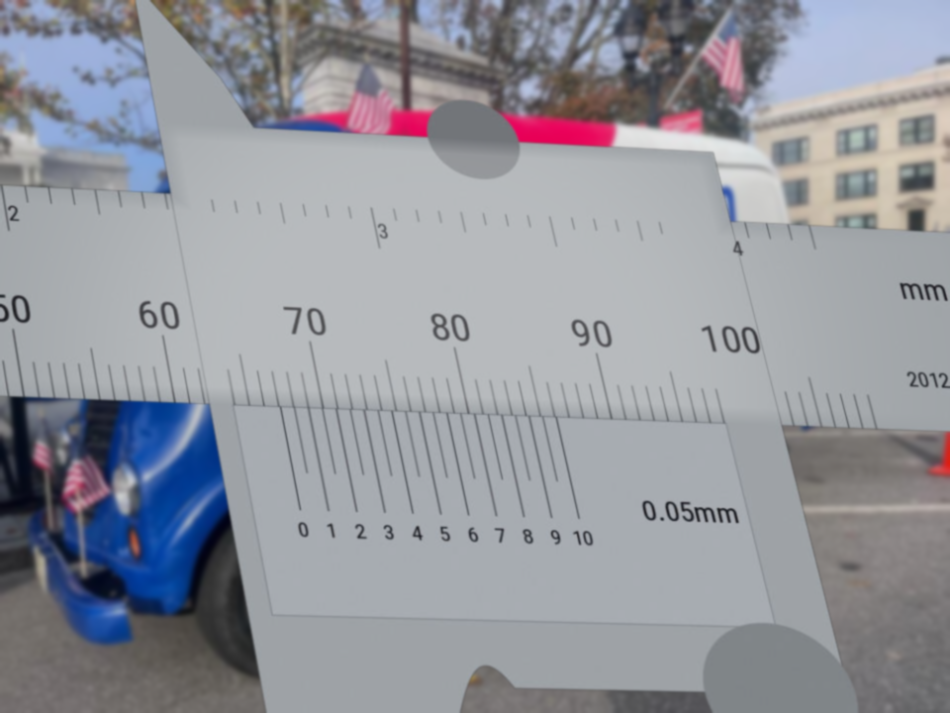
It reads 67.1 mm
